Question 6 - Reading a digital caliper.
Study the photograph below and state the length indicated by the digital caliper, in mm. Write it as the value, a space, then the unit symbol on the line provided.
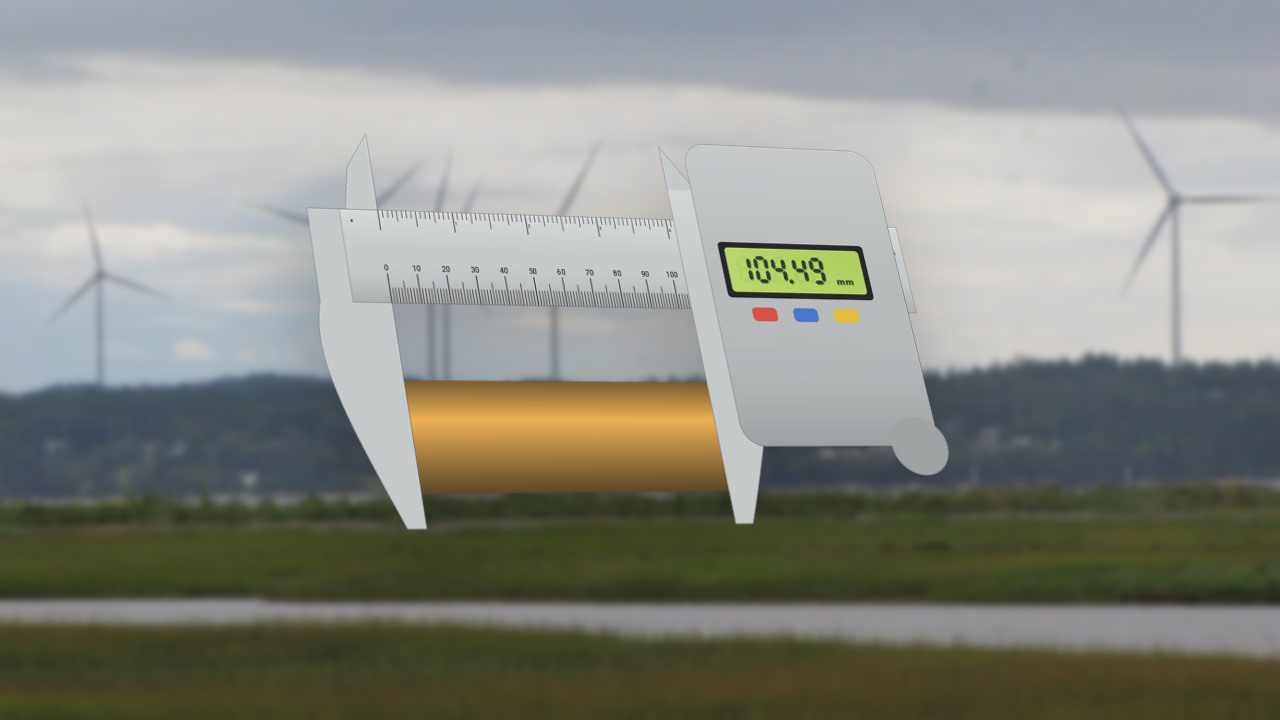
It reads 104.49 mm
